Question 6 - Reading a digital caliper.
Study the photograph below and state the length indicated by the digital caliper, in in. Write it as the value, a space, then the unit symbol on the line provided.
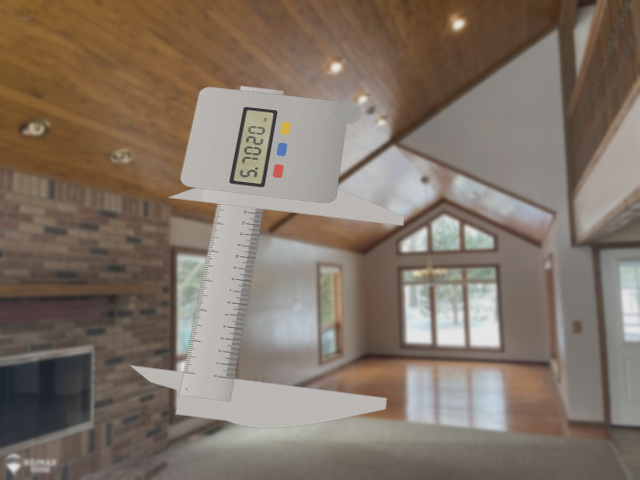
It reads 5.7020 in
